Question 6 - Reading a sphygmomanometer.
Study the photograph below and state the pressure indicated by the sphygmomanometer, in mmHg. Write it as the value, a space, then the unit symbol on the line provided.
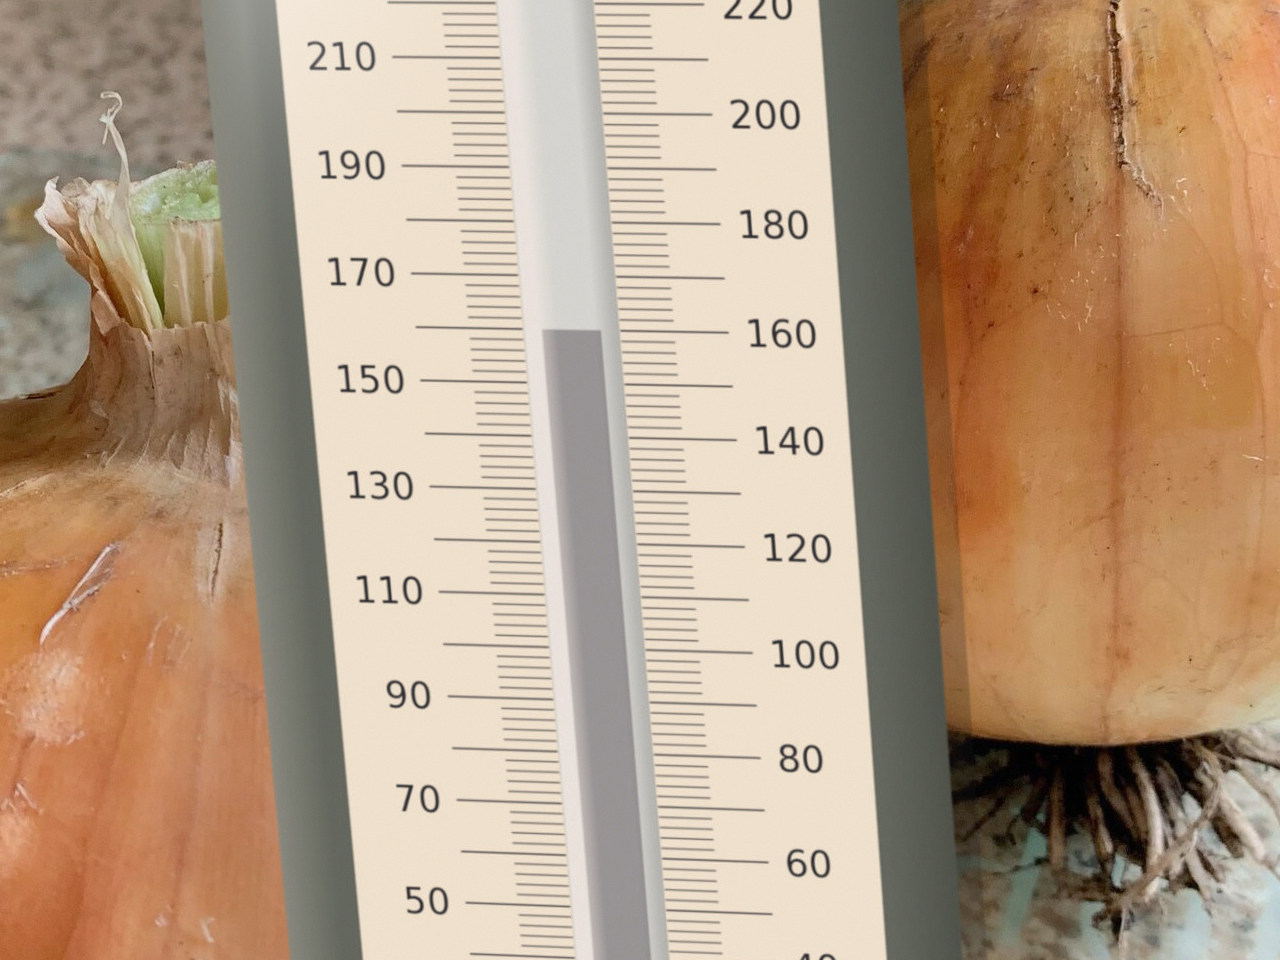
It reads 160 mmHg
